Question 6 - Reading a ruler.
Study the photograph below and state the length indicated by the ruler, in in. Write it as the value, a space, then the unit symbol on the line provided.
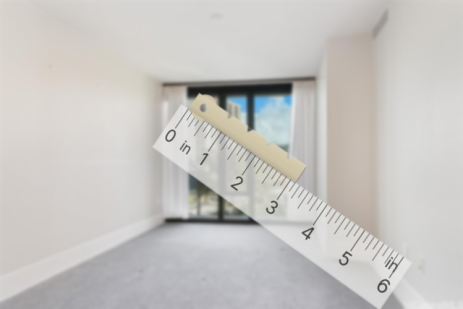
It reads 3.125 in
